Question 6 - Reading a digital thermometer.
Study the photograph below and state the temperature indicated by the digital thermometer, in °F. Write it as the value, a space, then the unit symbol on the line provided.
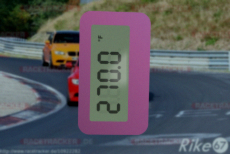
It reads 270.0 °F
